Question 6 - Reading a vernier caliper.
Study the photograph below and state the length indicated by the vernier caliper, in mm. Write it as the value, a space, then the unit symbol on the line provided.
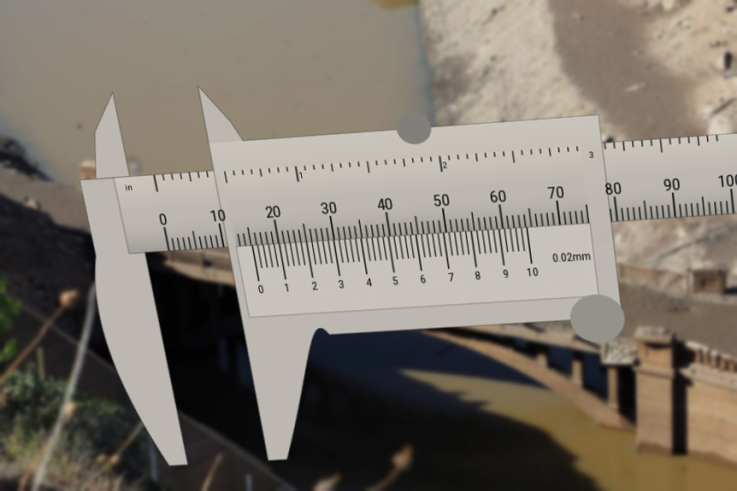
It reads 15.2 mm
